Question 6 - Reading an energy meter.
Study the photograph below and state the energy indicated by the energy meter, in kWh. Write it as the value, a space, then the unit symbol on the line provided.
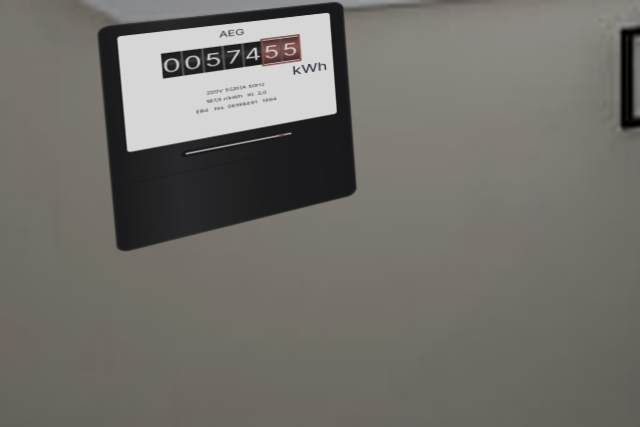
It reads 574.55 kWh
